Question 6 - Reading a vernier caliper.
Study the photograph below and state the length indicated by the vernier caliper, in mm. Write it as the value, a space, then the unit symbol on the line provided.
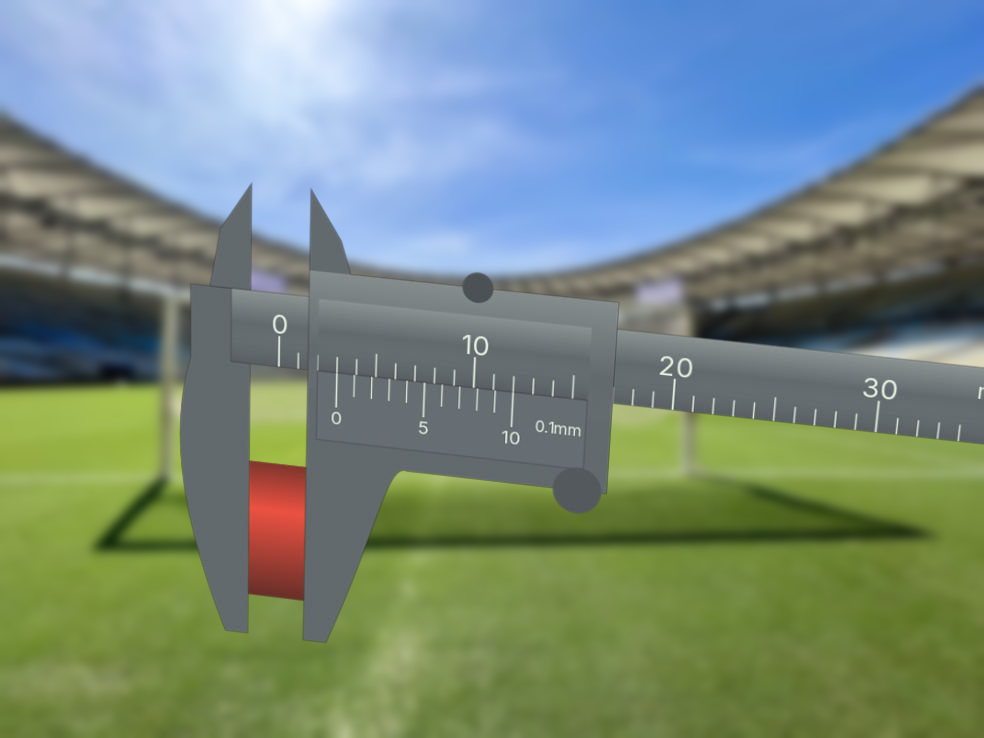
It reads 3.0 mm
